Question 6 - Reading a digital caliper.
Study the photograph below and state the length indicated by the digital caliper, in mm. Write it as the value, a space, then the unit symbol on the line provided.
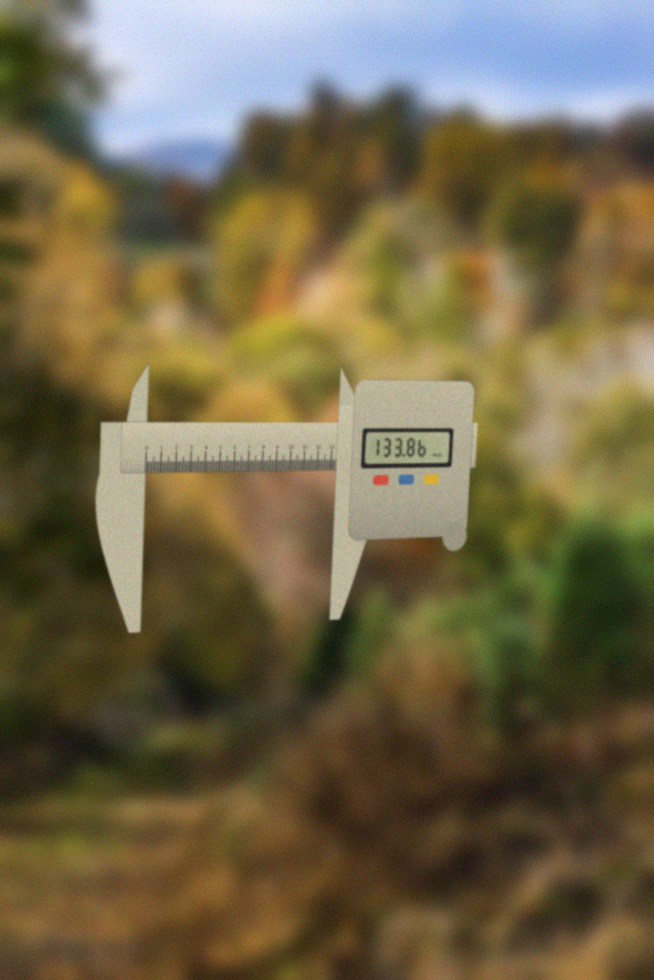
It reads 133.86 mm
